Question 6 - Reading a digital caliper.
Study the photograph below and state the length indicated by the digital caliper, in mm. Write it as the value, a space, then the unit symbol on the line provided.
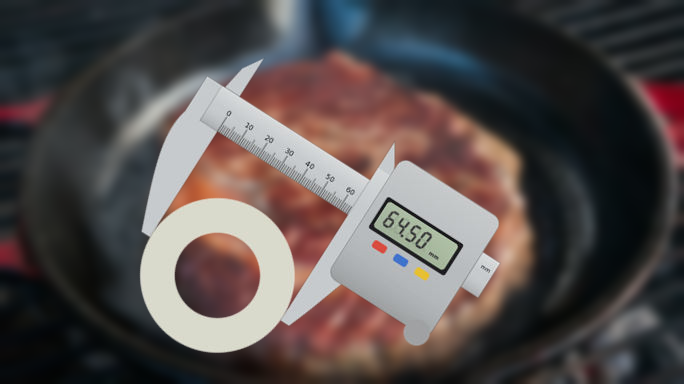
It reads 64.50 mm
